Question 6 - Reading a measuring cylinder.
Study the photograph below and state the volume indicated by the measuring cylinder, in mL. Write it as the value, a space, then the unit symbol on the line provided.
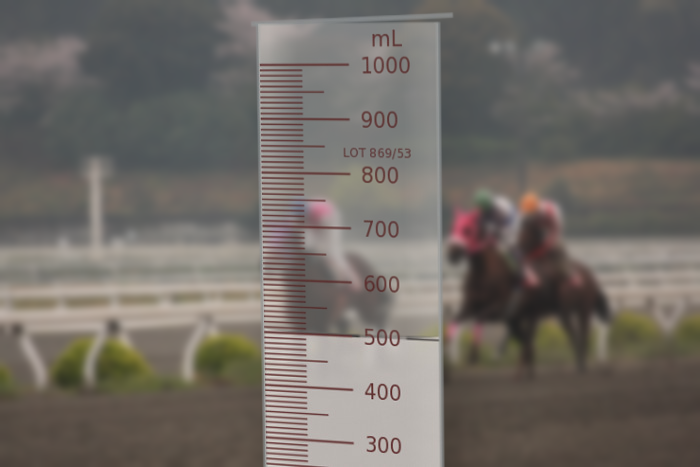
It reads 500 mL
